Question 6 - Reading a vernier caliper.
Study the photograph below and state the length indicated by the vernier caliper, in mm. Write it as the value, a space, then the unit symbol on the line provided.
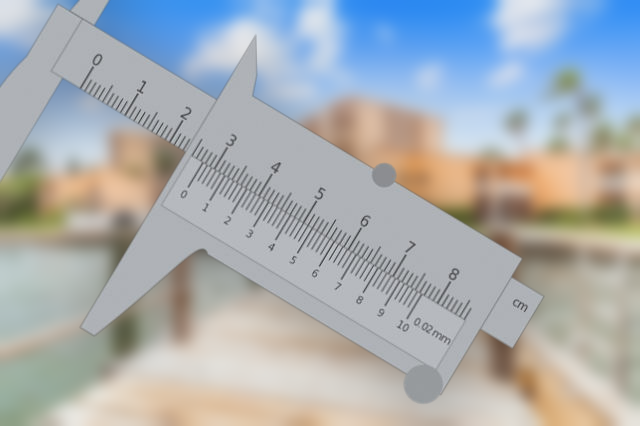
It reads 27.5 mm
